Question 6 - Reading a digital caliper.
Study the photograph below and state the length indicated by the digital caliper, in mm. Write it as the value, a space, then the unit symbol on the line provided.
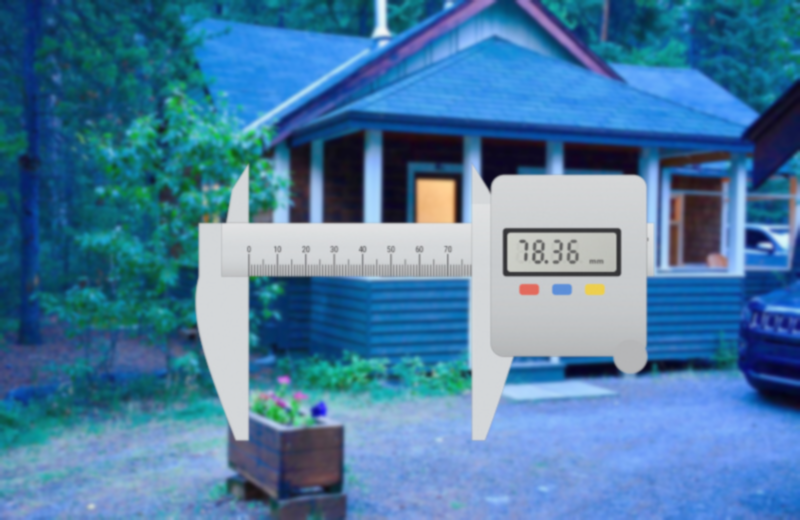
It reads 78.36 mm
